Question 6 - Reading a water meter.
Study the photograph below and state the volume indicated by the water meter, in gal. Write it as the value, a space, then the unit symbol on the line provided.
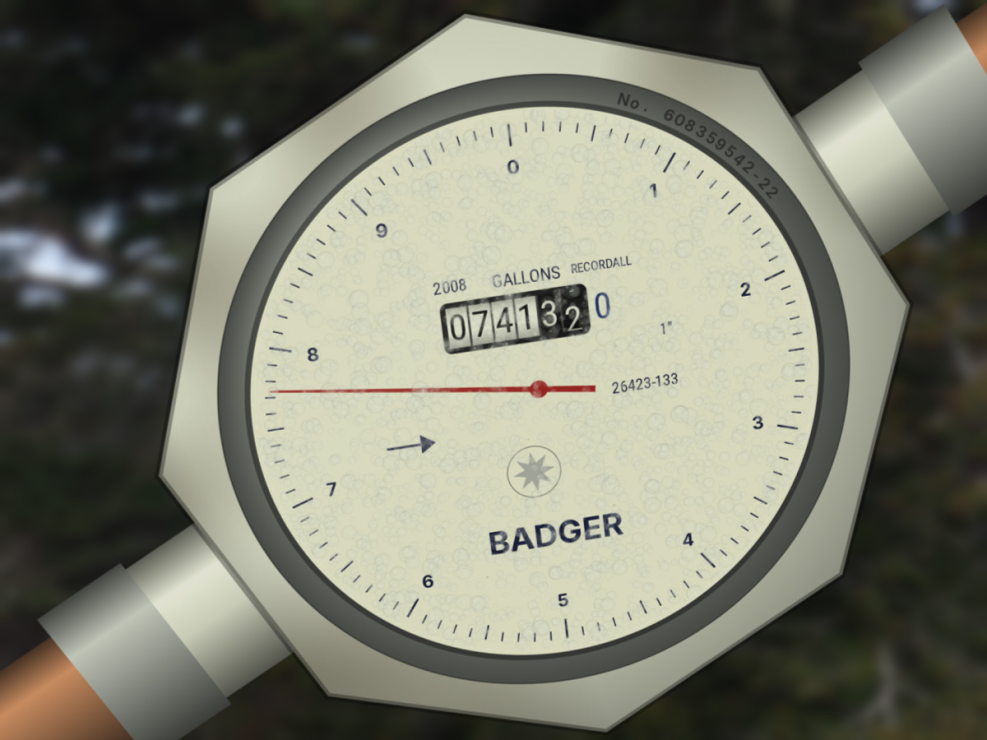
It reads 741317.7 gal
